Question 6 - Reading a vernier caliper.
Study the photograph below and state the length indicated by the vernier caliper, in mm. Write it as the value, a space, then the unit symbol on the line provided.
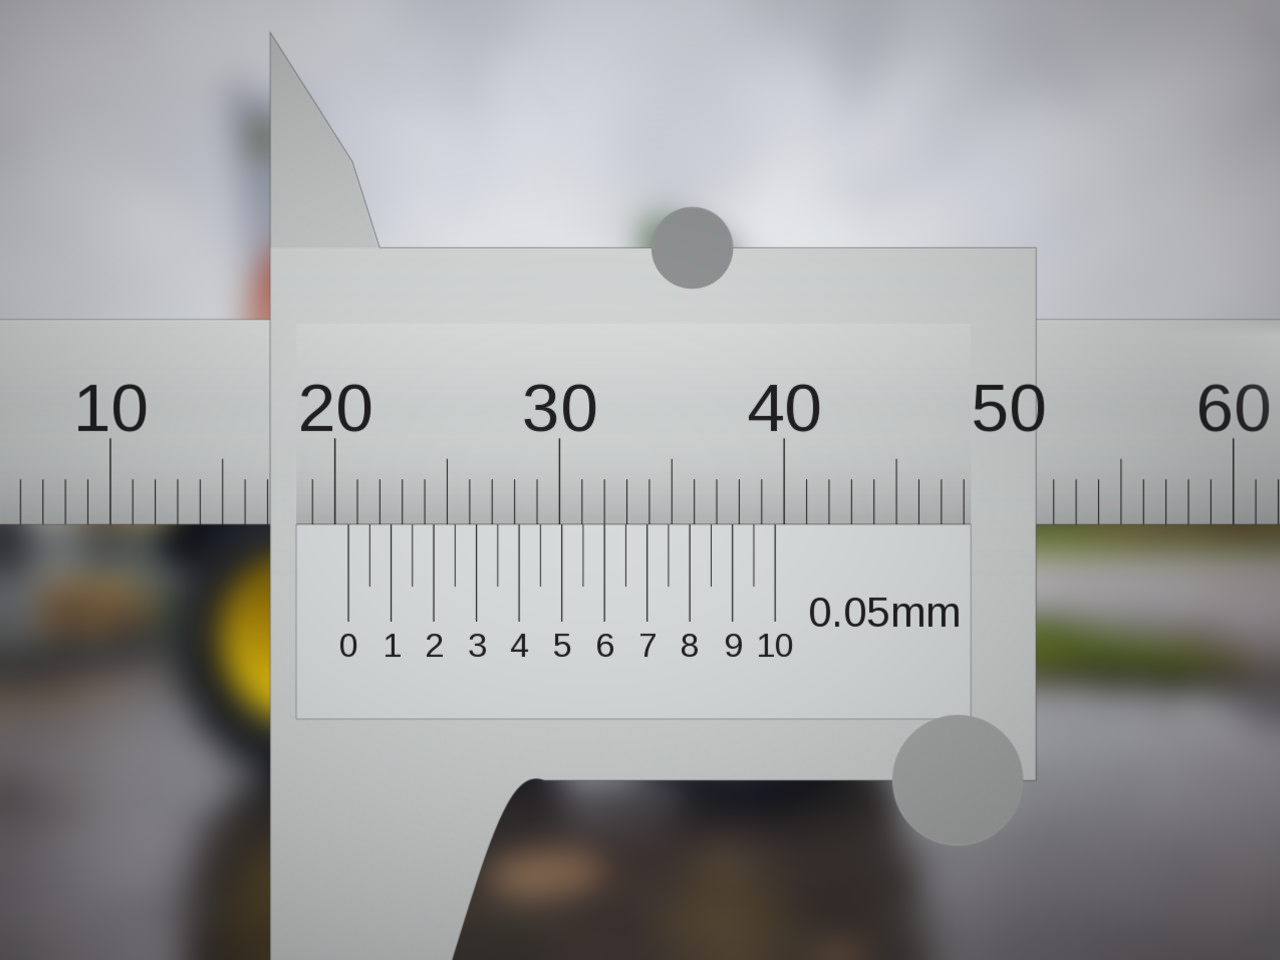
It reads 20.6 mm
